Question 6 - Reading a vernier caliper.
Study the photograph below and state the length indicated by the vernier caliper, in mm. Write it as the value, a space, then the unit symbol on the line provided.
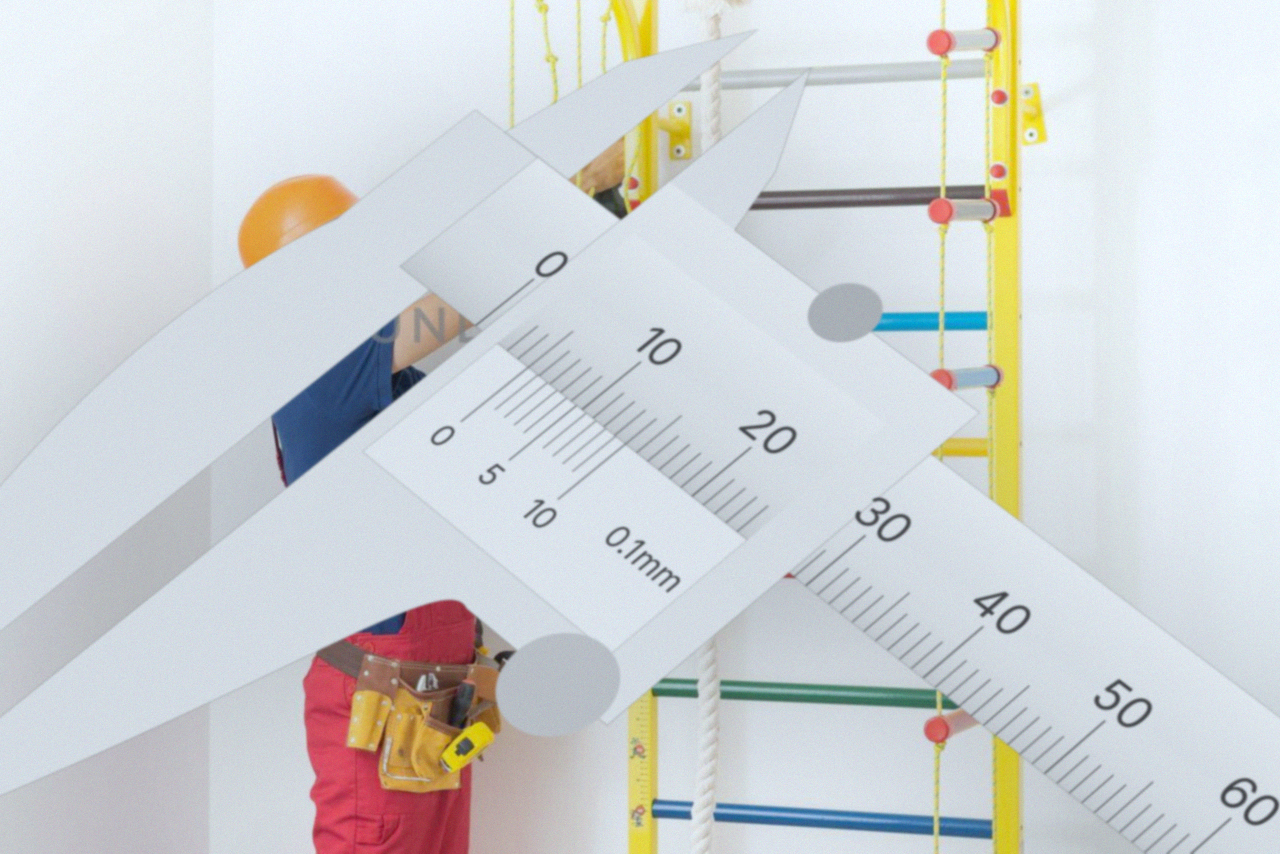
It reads 5.0 mm
